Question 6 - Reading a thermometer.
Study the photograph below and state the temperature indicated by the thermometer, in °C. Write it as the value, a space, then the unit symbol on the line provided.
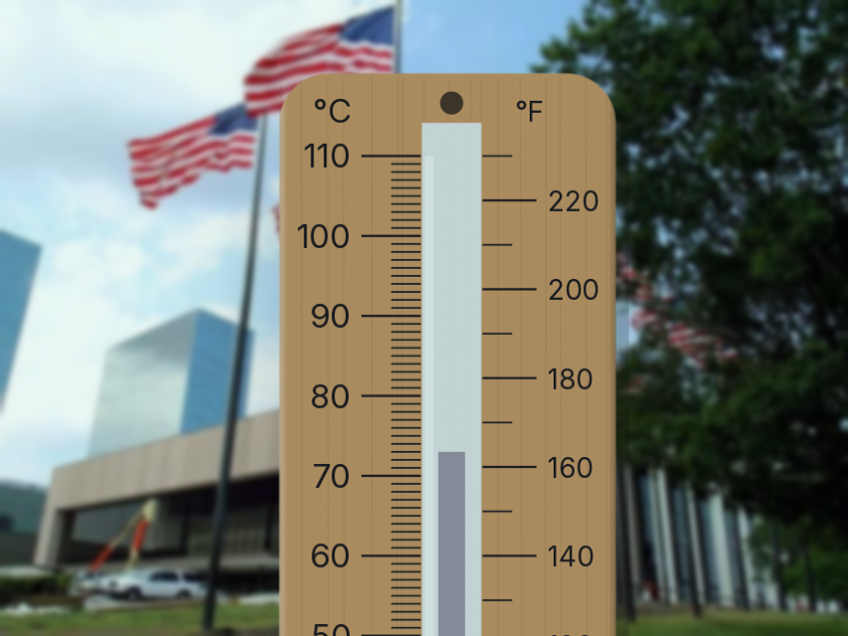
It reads 73 °C
